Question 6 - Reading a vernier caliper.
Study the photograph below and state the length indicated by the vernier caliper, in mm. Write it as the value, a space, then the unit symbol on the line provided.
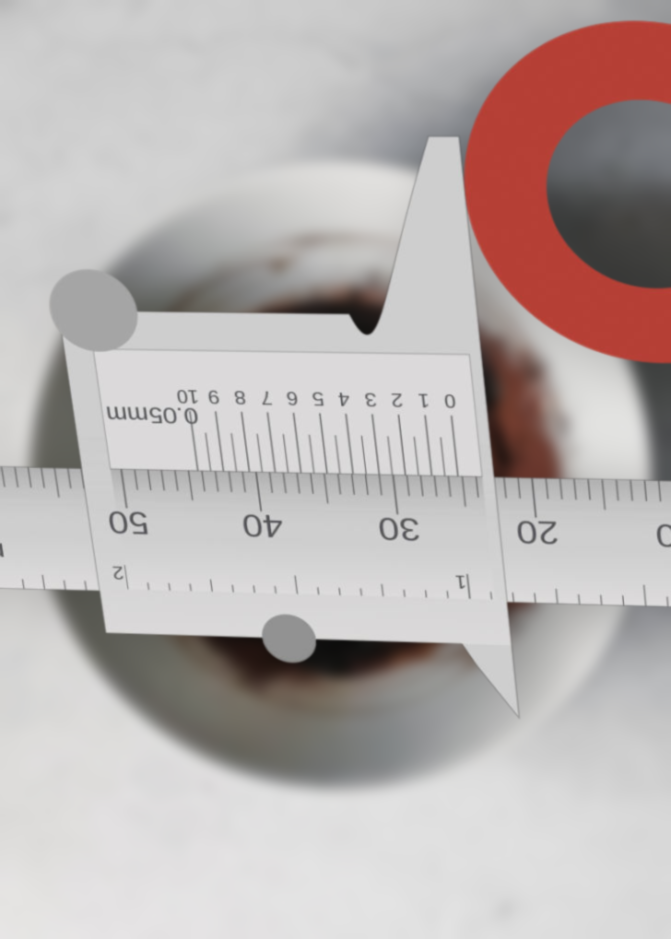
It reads 25.3 mm
